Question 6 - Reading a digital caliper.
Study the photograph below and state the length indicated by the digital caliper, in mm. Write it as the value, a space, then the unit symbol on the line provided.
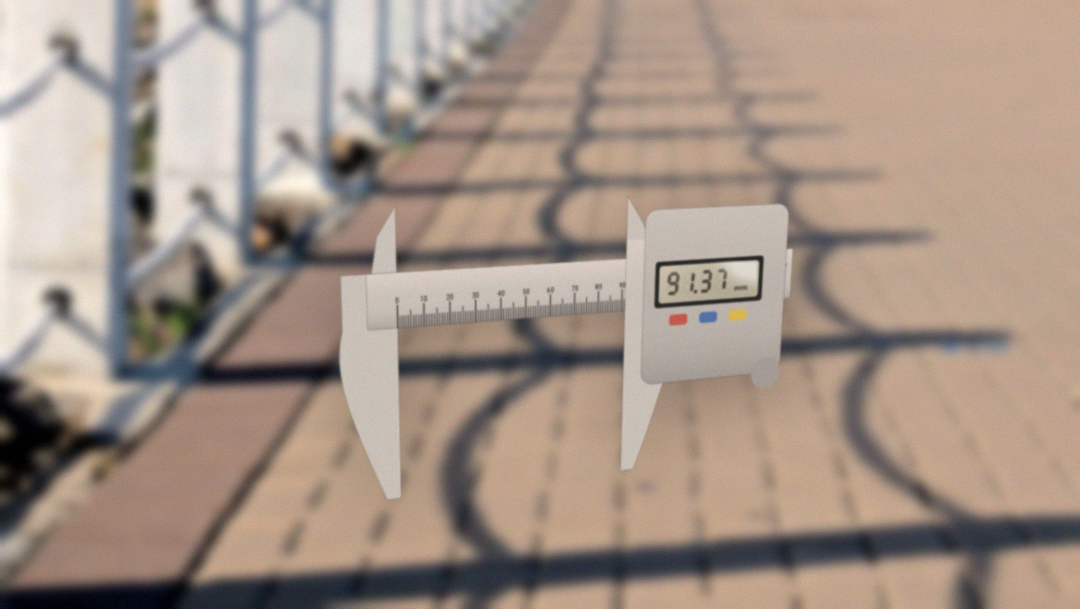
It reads 91.37 mm
